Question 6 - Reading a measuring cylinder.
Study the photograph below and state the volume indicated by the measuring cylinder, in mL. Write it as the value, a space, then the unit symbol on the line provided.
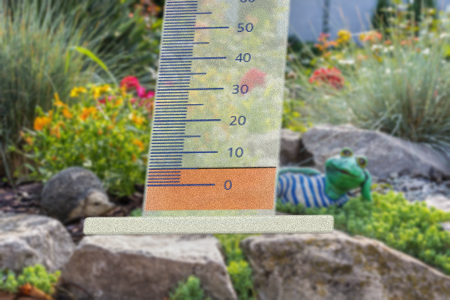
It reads 5 mL
